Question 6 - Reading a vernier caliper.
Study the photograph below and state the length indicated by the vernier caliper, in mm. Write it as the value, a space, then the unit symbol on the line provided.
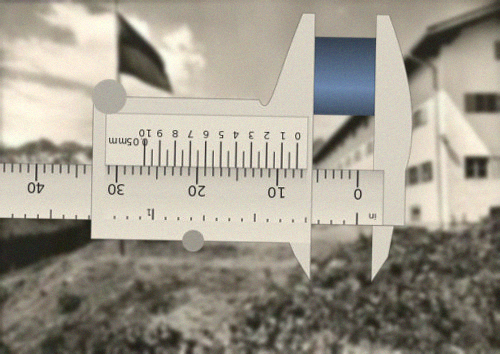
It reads 7.6 mm
